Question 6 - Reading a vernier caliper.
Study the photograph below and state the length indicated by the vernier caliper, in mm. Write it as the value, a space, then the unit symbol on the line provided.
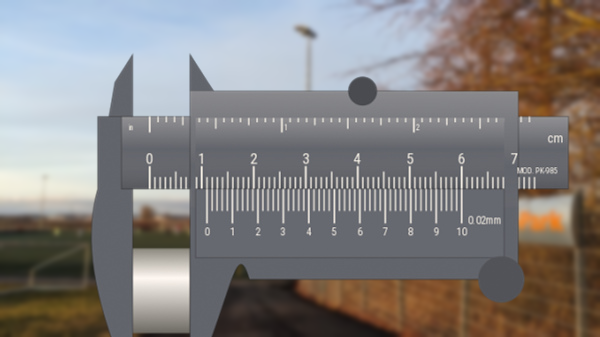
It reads 11.0 mm
